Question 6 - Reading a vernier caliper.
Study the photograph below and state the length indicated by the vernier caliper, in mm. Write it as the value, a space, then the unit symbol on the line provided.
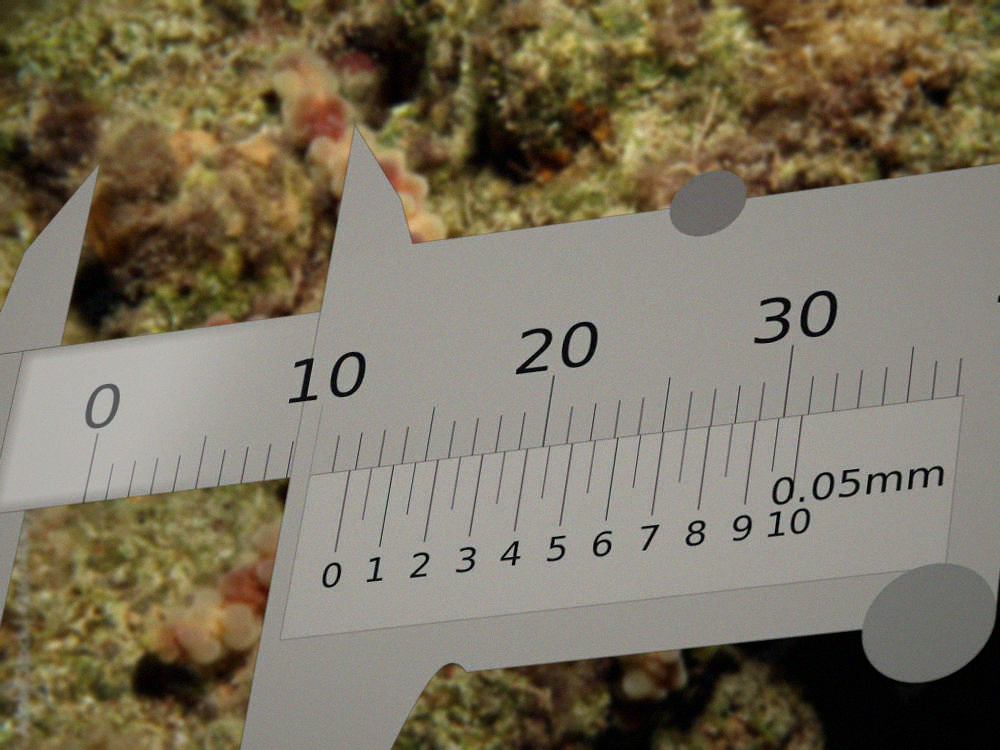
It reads 11.75 mm
